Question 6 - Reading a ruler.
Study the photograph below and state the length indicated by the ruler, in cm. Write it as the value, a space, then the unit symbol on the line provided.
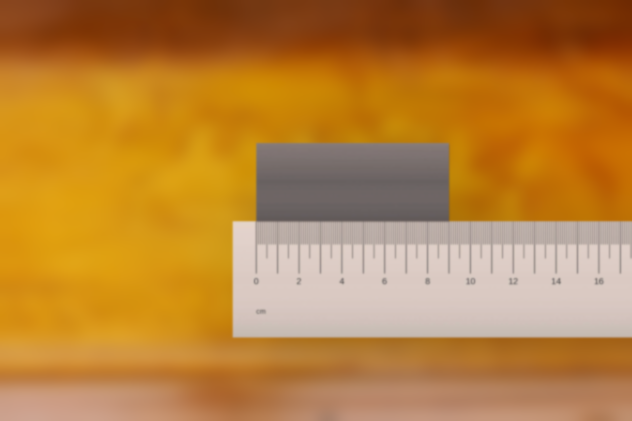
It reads 9 cm
